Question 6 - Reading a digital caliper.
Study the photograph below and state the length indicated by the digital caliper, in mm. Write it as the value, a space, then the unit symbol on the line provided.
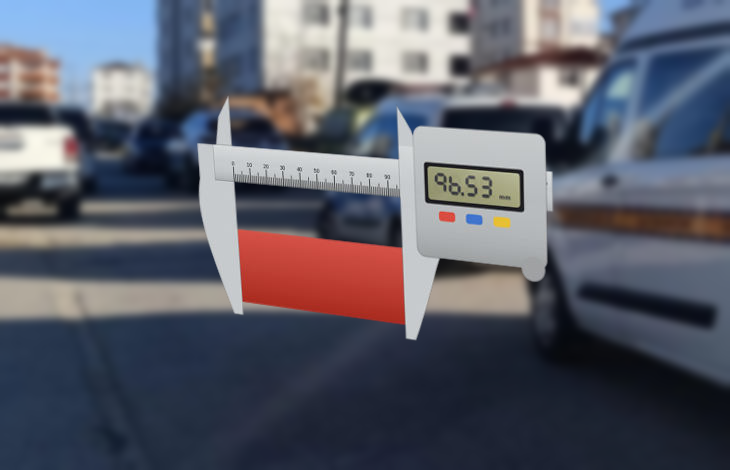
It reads 96.53 mm
